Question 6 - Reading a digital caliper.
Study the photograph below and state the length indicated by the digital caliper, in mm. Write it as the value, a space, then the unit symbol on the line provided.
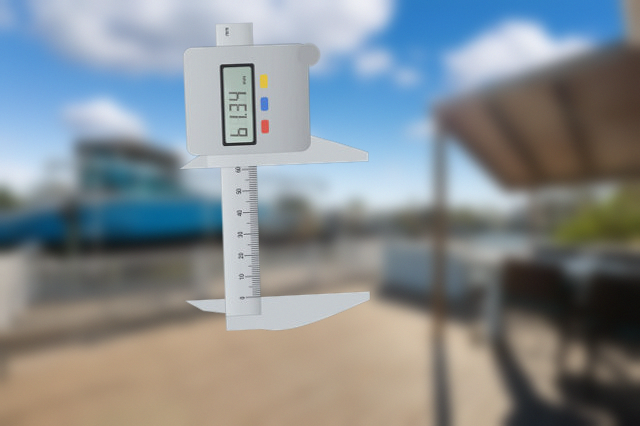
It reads 61.34 mm
